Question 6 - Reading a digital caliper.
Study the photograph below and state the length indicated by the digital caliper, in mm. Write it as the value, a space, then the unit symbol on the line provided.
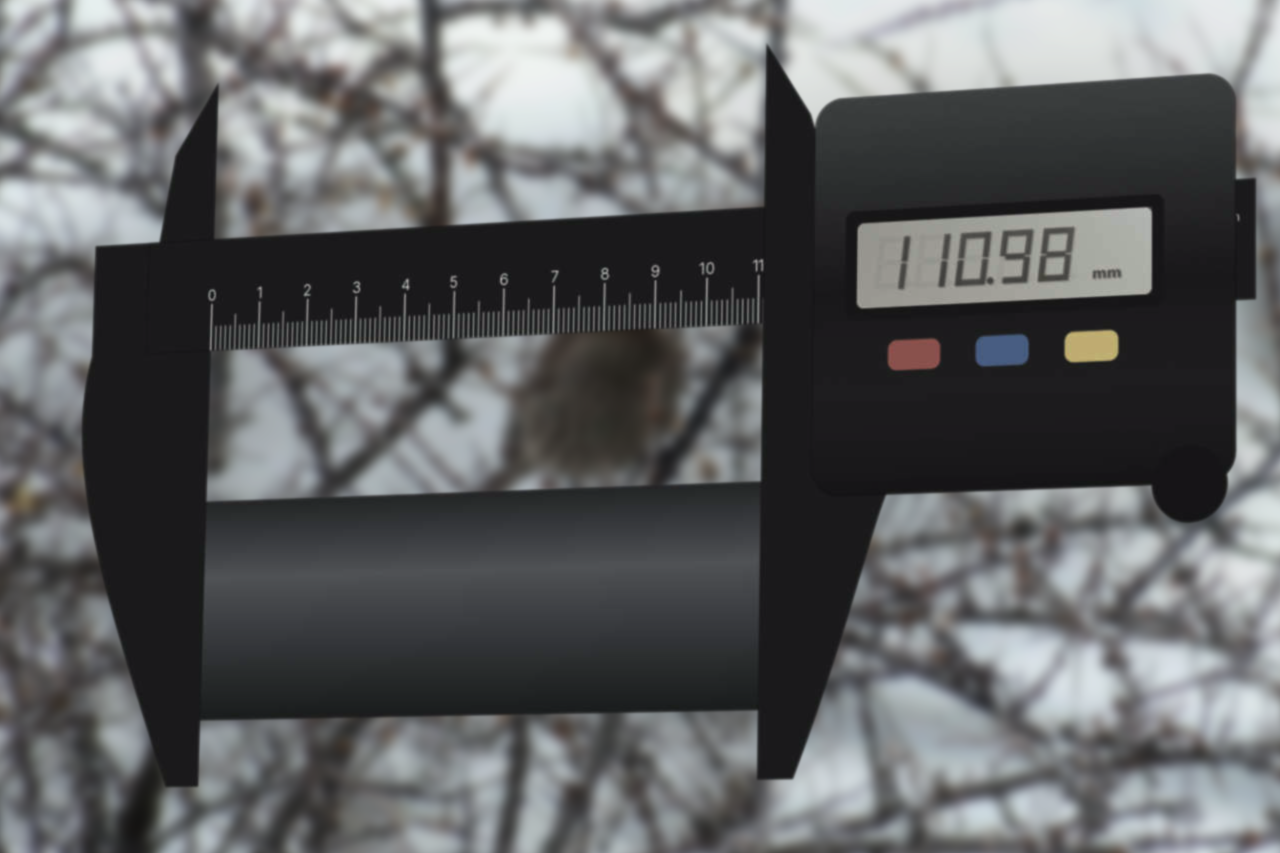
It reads 110.98 mm
